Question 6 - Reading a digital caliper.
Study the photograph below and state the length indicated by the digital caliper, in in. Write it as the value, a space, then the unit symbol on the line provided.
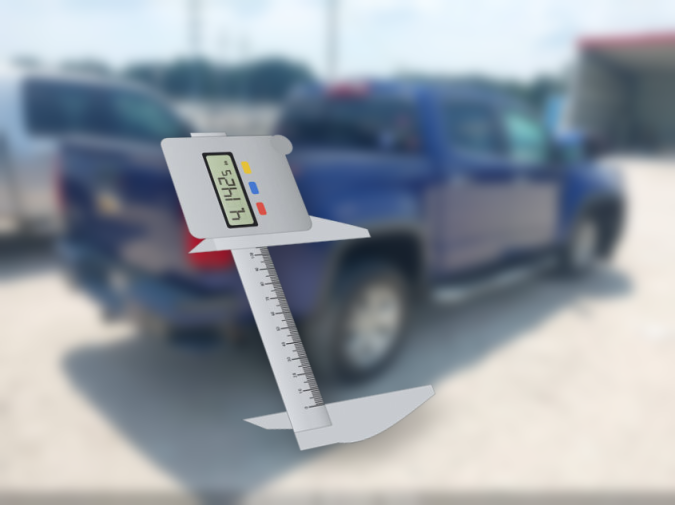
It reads 4.1425 in
